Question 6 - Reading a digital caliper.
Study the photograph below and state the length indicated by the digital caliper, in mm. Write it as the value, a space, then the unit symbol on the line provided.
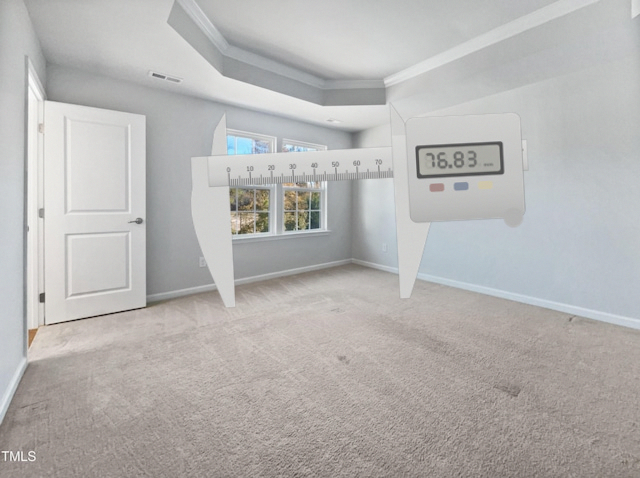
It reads 76.83 mm
